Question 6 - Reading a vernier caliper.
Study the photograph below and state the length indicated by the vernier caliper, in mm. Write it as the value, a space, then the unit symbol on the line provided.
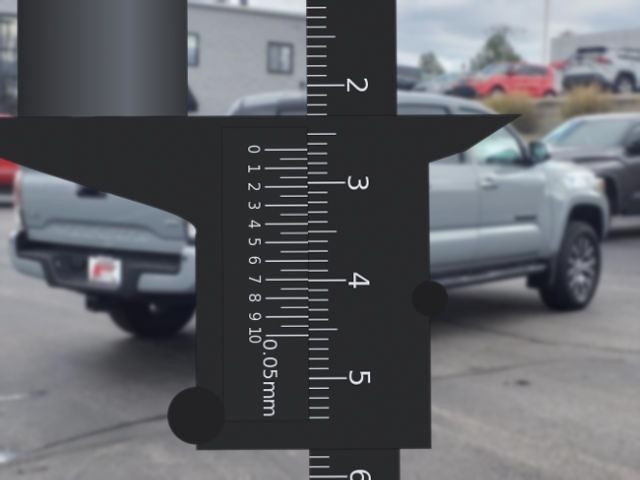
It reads 26.6 mm
